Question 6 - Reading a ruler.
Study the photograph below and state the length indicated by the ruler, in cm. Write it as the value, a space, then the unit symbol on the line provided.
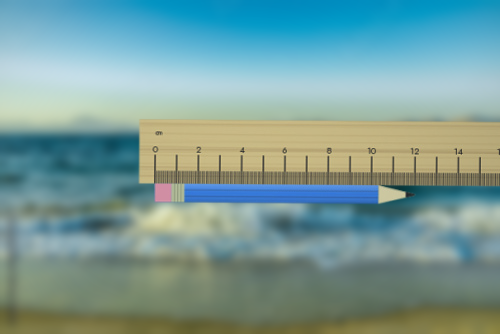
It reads 12 cm
